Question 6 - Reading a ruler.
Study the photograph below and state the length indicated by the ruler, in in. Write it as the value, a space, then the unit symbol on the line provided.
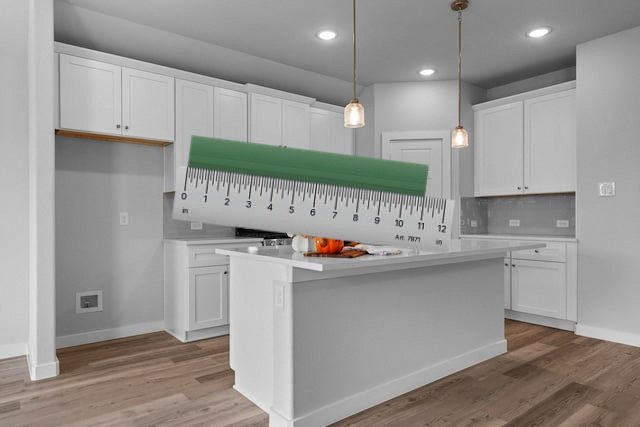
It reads 11 in
